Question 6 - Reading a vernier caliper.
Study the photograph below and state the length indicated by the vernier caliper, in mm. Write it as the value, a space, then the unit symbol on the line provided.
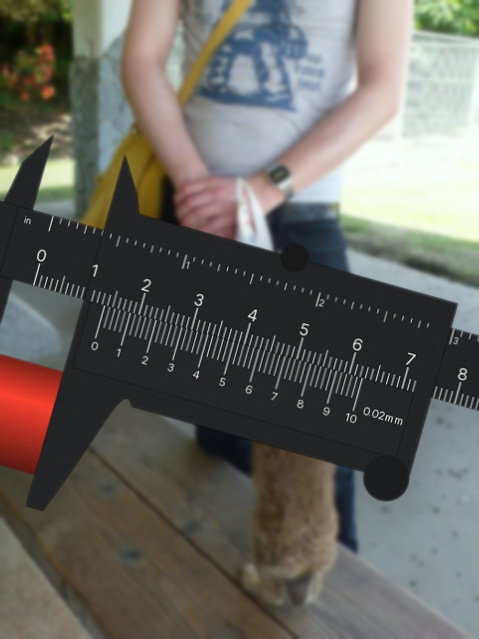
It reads 13.5 mm
